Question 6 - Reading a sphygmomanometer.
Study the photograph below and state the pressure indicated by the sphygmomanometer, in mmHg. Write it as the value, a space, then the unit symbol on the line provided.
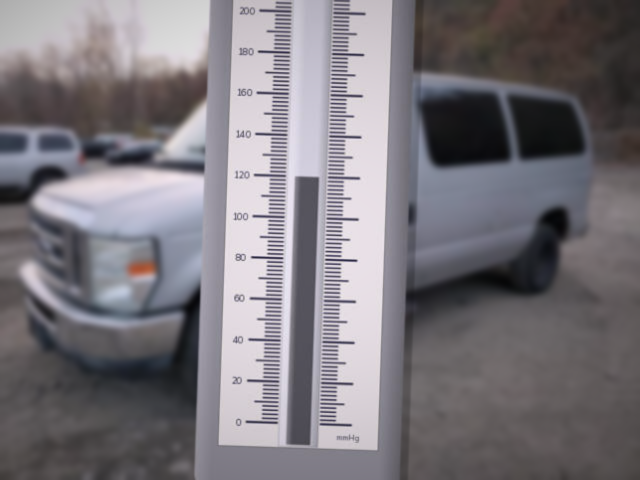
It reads 120 mmHg
